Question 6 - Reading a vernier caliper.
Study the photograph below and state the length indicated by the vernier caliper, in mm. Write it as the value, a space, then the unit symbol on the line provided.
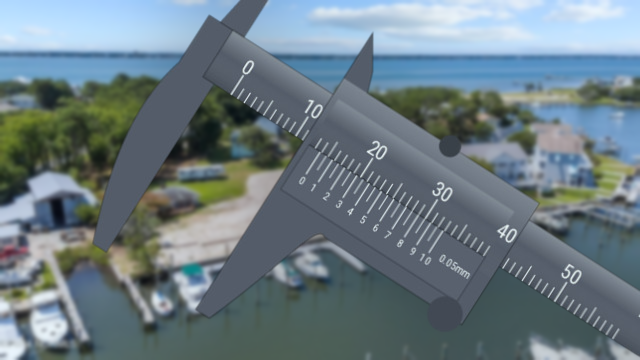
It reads 13.8 mm
